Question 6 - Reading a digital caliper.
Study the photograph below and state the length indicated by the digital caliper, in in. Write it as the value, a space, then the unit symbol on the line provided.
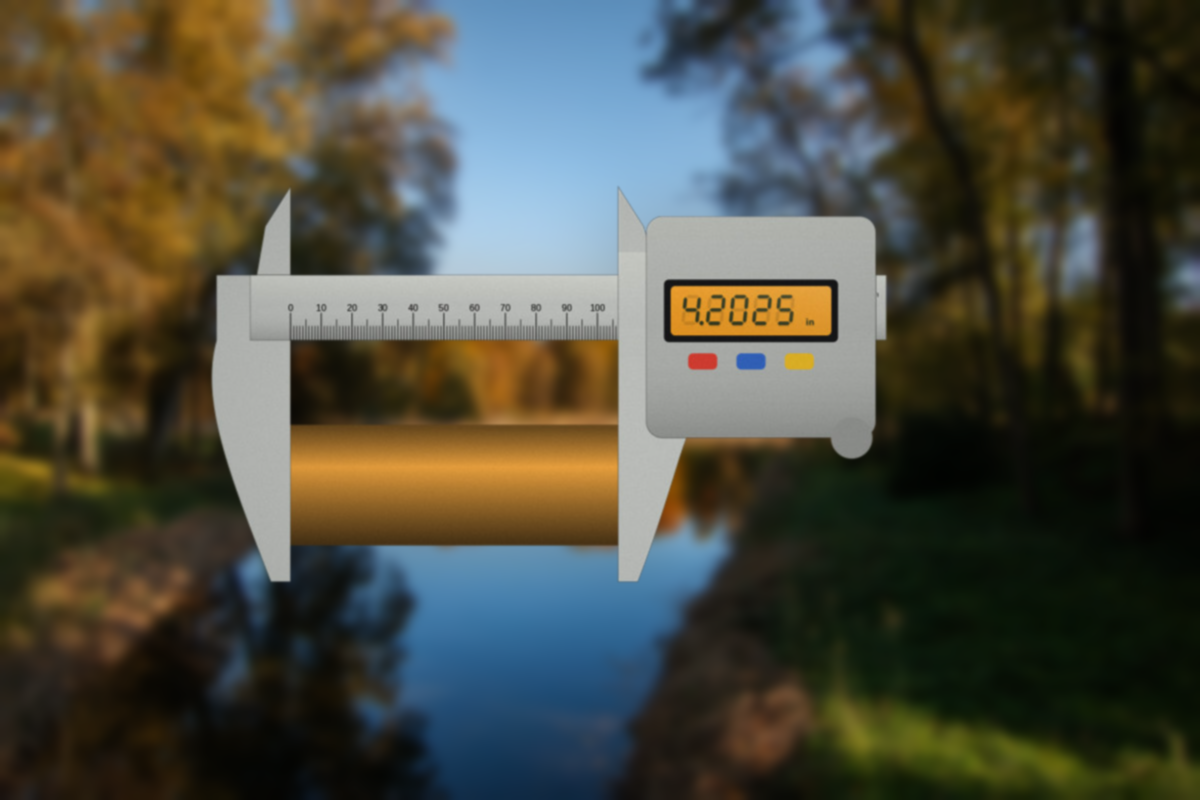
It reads 4.2025 in
